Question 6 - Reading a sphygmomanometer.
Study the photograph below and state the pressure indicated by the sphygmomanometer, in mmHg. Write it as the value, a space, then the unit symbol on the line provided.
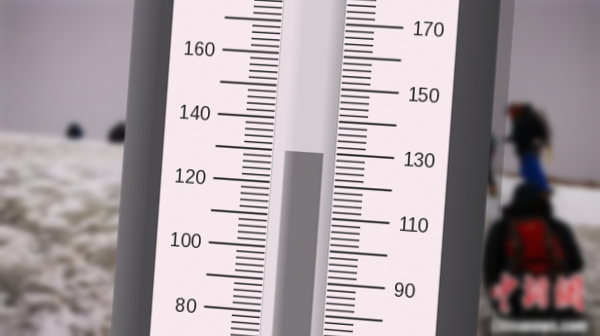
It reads 130 mmHg
